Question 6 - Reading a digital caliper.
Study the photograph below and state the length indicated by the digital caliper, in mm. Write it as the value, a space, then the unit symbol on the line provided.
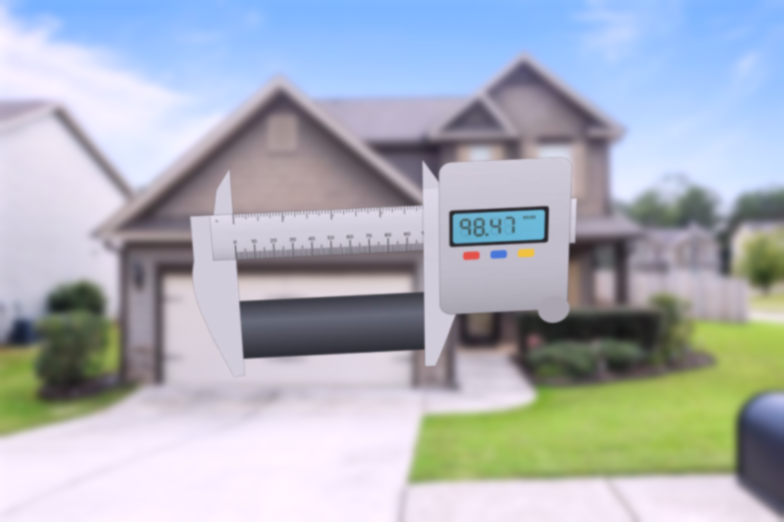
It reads 98.47 mm
